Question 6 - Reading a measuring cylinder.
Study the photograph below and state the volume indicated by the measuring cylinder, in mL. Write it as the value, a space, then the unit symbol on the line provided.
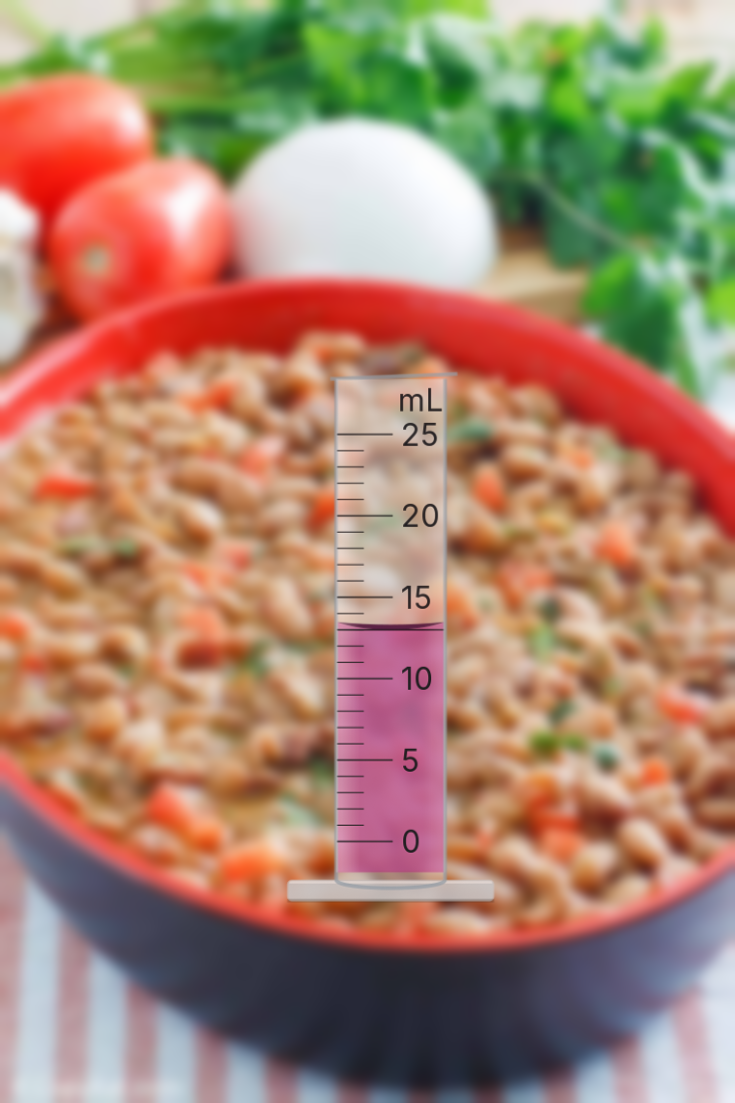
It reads 13 mL
